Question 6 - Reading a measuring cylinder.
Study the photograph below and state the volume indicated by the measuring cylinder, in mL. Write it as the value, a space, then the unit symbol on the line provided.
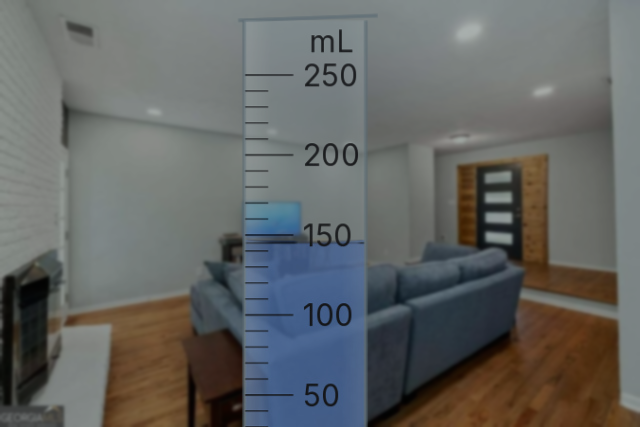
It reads 145 mL
